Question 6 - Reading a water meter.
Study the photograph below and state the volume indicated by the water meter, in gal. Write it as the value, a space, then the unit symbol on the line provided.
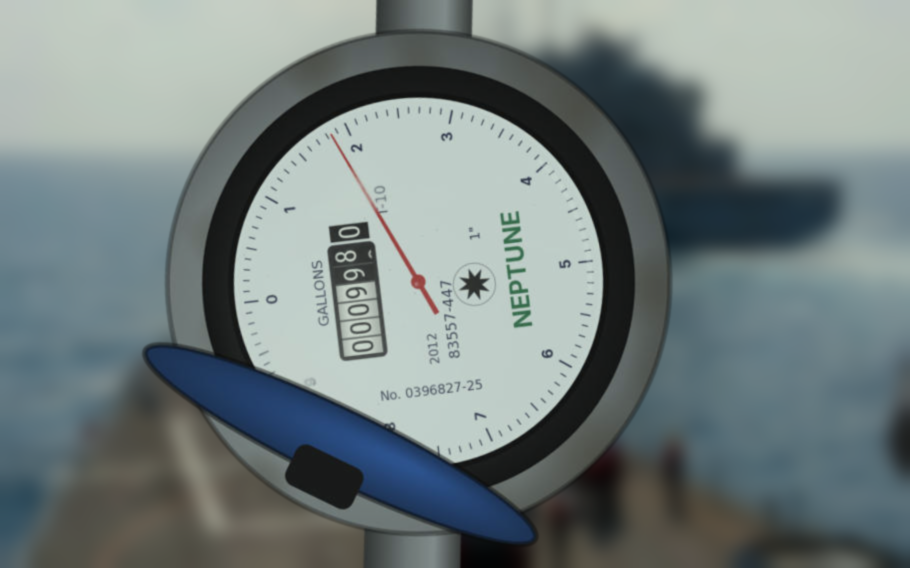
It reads 9981.8 gal
